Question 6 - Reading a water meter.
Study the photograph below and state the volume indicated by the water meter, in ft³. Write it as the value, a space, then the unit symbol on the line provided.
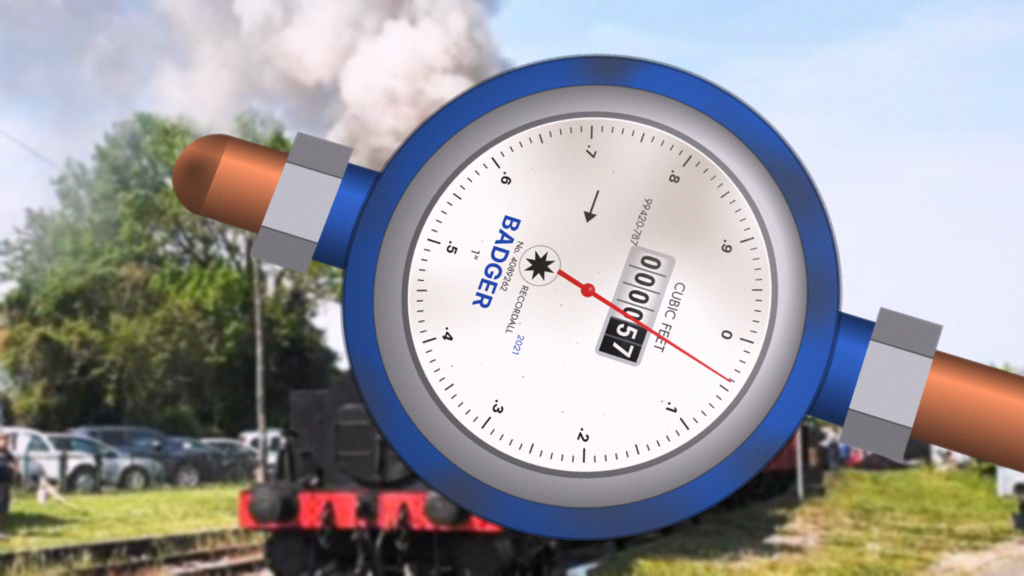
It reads 57.04 ft³
